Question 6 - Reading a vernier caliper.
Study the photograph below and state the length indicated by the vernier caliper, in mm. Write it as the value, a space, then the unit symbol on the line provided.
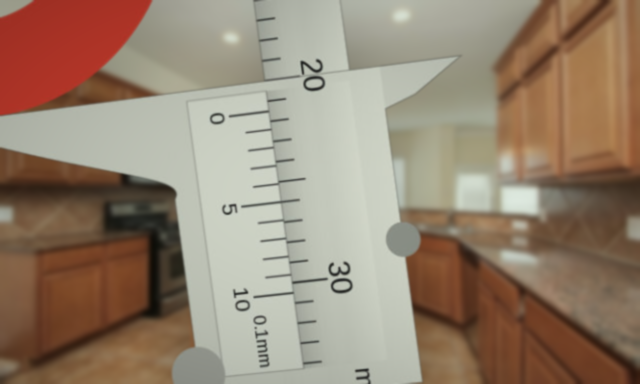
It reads 21.5 mm
